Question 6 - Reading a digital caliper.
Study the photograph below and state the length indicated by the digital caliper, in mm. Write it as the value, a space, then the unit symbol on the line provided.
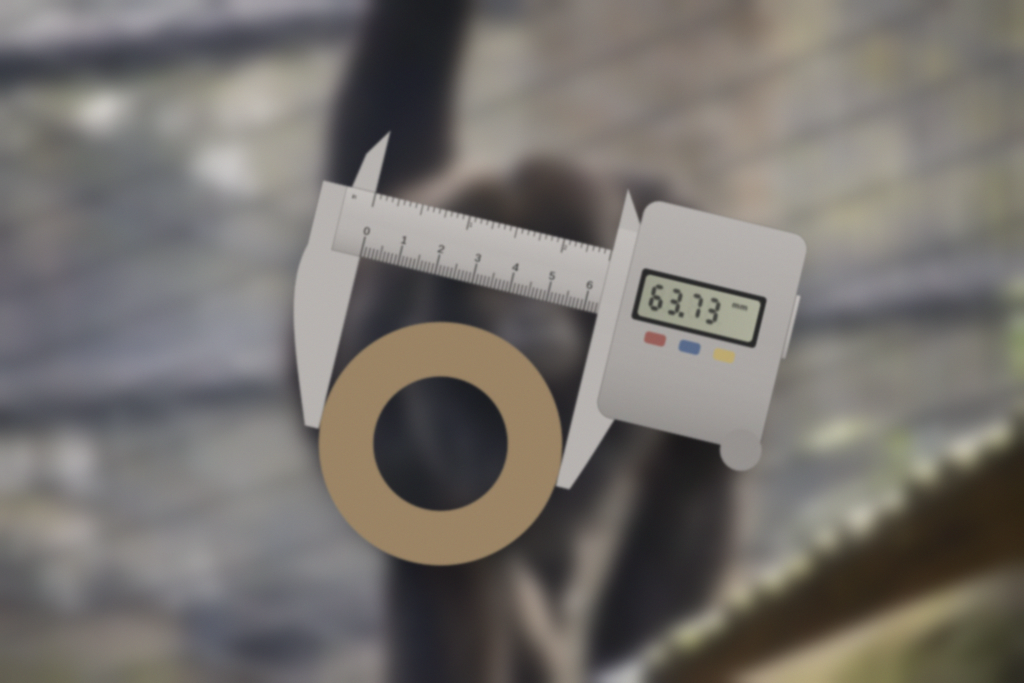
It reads 63.73 mm
